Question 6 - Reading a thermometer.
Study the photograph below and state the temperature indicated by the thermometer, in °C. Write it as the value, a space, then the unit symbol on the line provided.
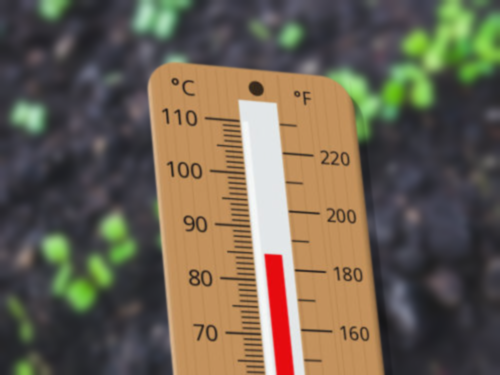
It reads 85 °C
